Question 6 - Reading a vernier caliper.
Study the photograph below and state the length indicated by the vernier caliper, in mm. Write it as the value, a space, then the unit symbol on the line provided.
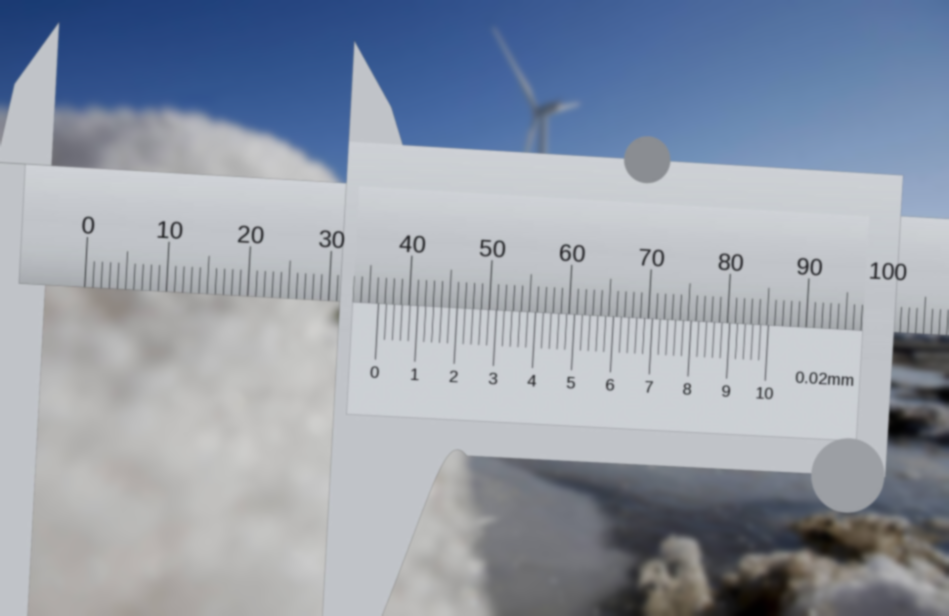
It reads 36.2 mm
